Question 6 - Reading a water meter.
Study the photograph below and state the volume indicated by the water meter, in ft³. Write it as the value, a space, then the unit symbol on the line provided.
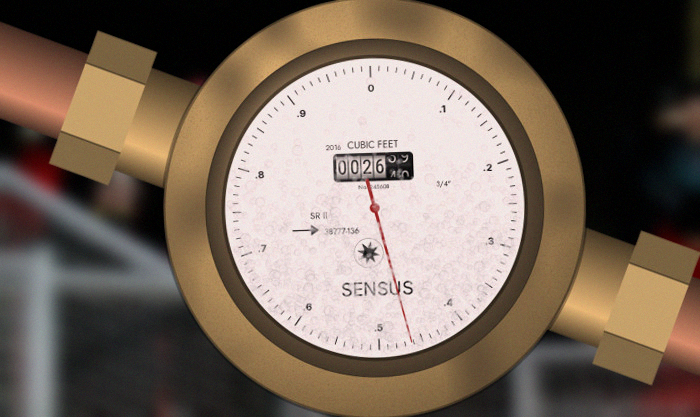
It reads 2639.46 ft³
